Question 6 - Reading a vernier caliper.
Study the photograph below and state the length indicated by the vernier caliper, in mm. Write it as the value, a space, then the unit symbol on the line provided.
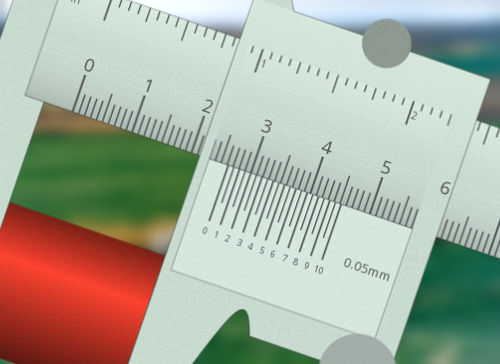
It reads 26.2 mm
